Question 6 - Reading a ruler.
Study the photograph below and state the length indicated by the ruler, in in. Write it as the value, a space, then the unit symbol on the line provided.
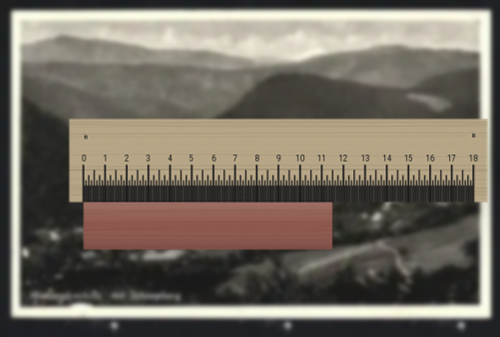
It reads 11.5 in
